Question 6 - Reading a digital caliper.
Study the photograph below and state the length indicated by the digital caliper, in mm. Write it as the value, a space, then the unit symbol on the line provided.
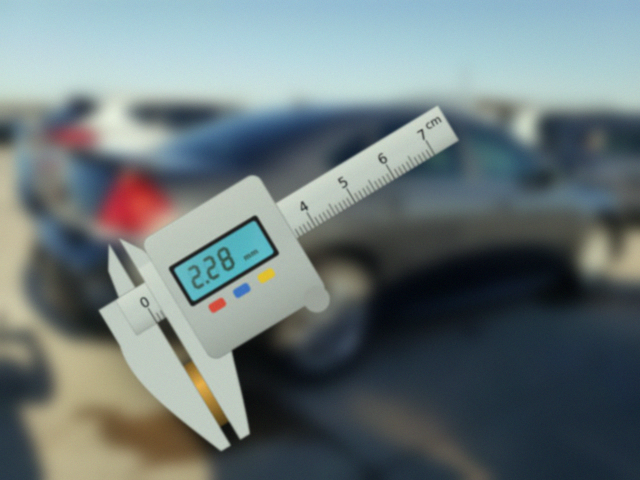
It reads 2.28 mm
